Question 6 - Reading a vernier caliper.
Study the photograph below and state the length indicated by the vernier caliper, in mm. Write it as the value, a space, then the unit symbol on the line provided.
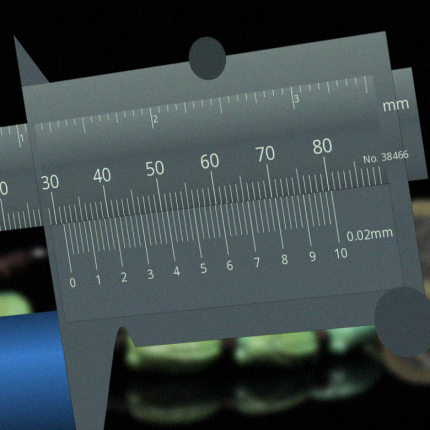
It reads 31.4 mm
